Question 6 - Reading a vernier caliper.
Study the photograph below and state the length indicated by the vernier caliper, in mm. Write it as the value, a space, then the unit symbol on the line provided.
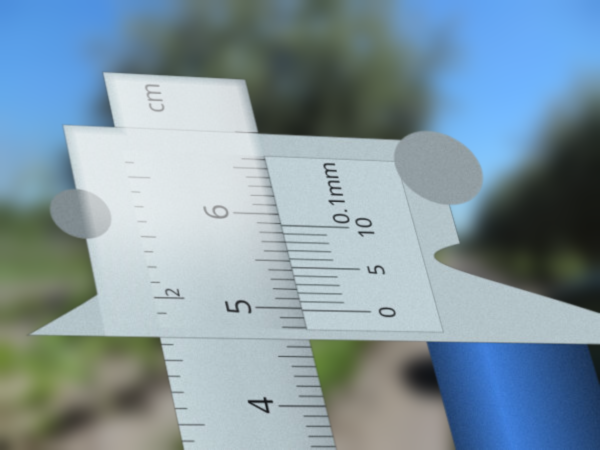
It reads 49.8 mm
